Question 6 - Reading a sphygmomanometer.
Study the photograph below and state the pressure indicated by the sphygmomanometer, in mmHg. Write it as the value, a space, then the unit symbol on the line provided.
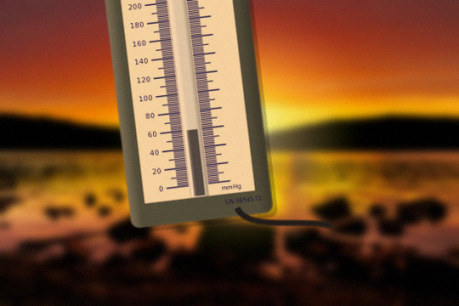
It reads 60 mmHg
